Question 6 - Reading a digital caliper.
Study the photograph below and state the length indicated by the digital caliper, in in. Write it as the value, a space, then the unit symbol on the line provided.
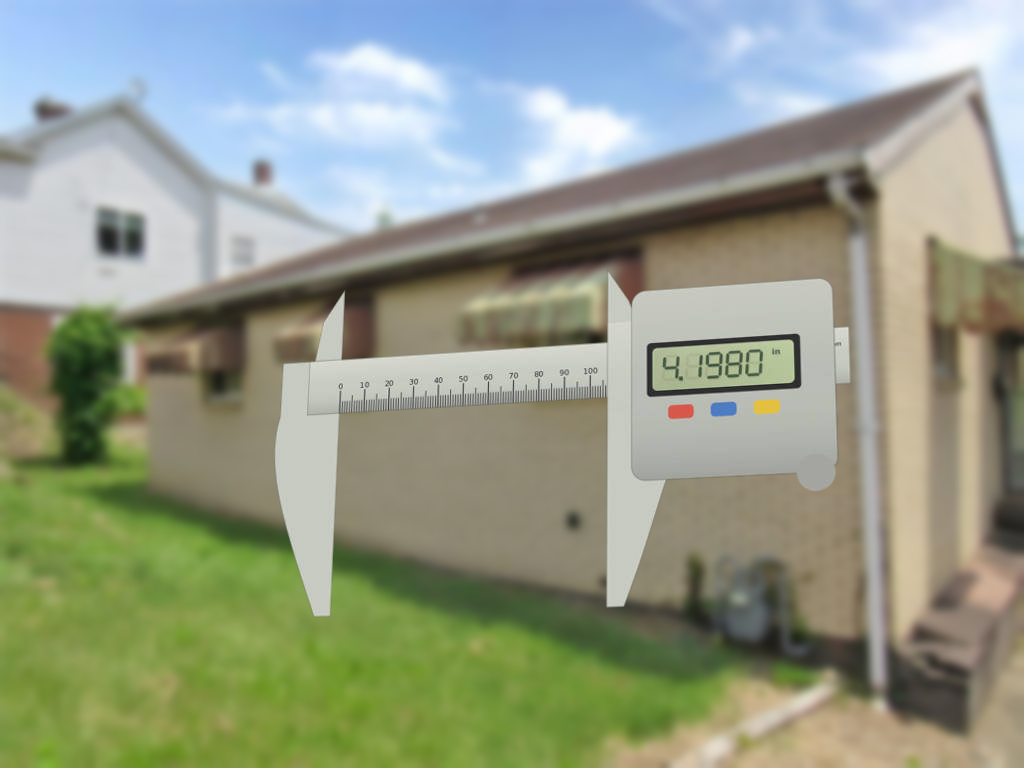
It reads 4.1980 in
